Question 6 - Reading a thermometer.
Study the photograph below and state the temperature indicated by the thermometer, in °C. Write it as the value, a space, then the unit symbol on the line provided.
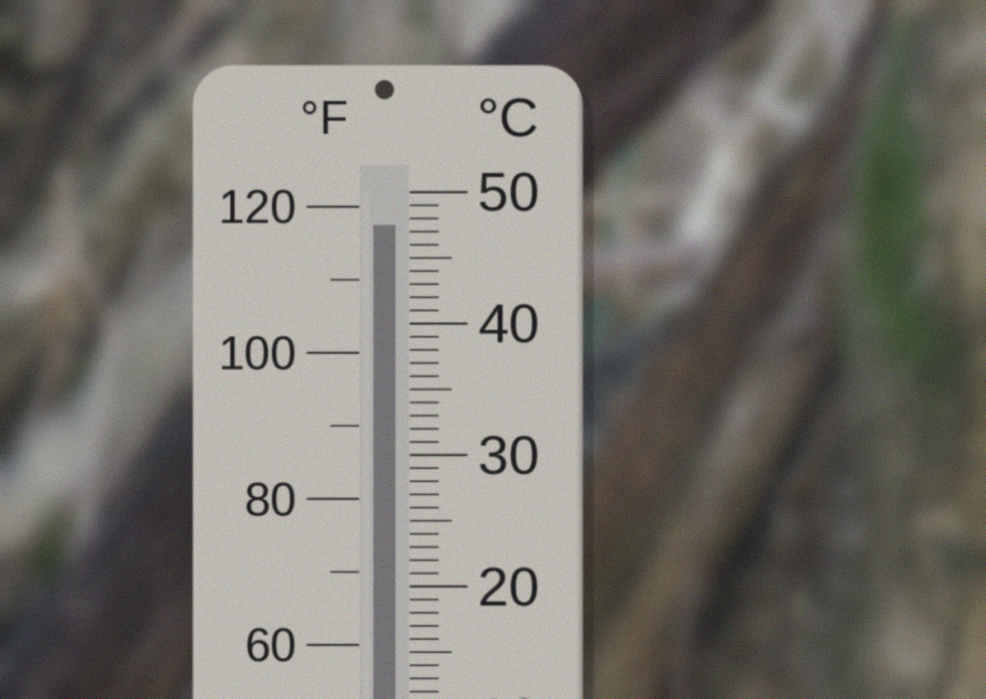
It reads 47.5 °C
